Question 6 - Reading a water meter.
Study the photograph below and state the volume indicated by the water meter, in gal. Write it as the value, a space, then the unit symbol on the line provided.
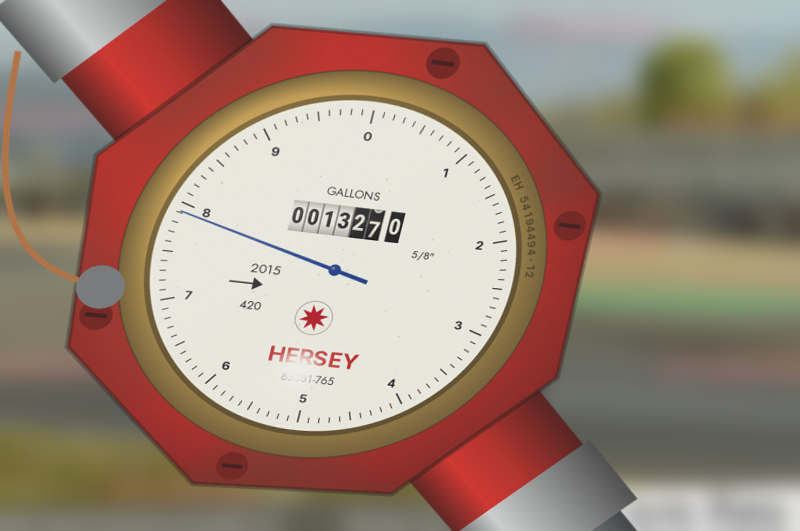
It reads 13267.9 gal
